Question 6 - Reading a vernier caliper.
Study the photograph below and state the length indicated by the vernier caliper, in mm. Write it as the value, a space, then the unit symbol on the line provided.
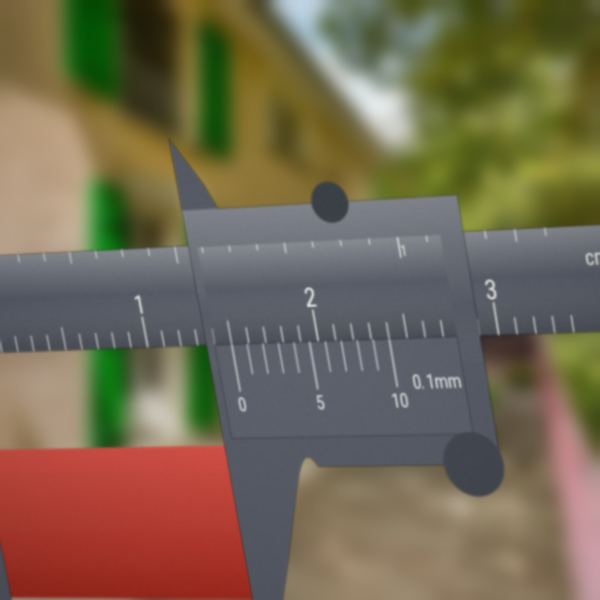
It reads 15.0 mm
